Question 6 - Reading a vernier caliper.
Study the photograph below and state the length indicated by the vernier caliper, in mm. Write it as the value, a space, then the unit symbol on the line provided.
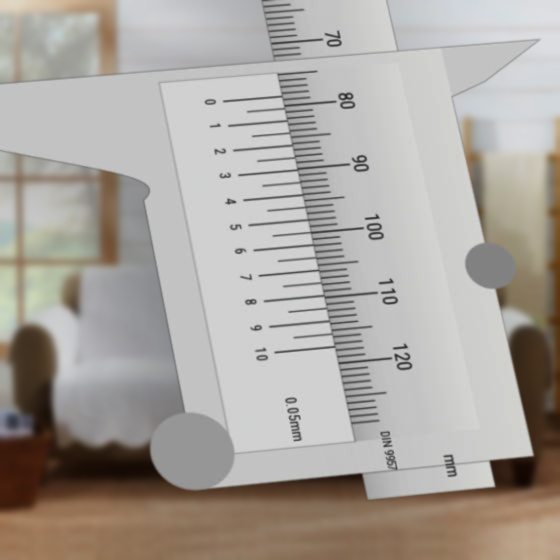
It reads 78.5 mm
